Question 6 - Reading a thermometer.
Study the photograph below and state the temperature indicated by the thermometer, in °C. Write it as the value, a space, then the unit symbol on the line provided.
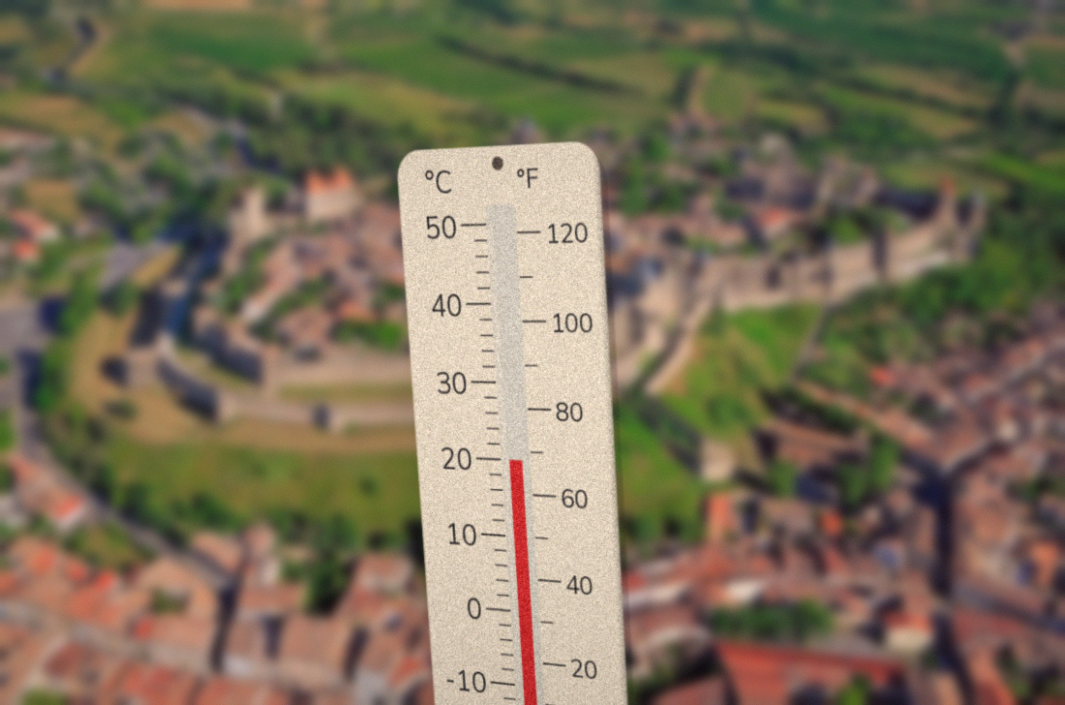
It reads 20 °C
